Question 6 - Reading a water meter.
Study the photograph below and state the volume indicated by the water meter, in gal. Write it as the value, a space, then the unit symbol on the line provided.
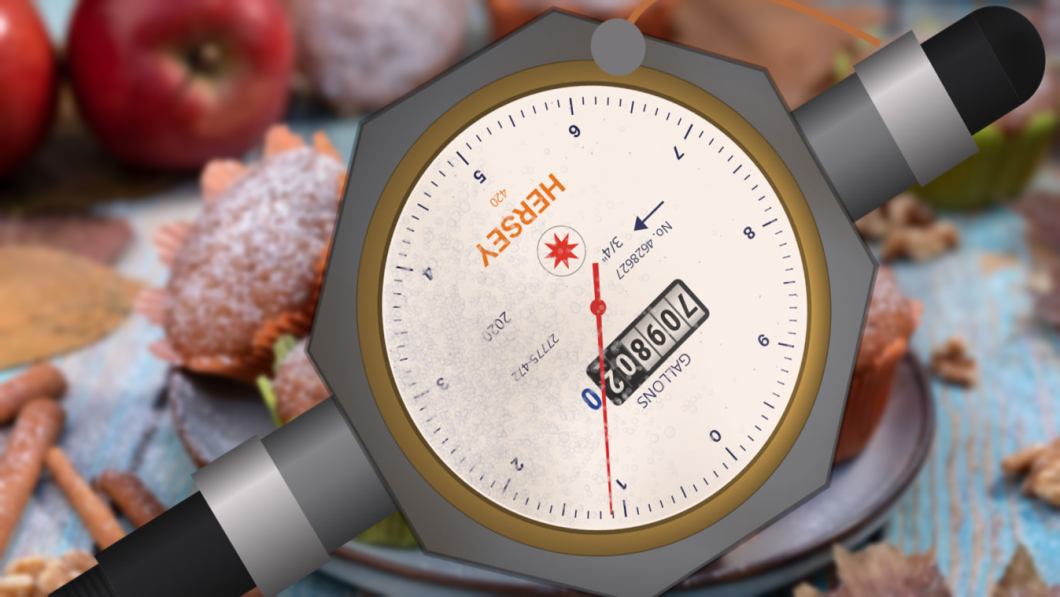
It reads 7098021.1 gal
